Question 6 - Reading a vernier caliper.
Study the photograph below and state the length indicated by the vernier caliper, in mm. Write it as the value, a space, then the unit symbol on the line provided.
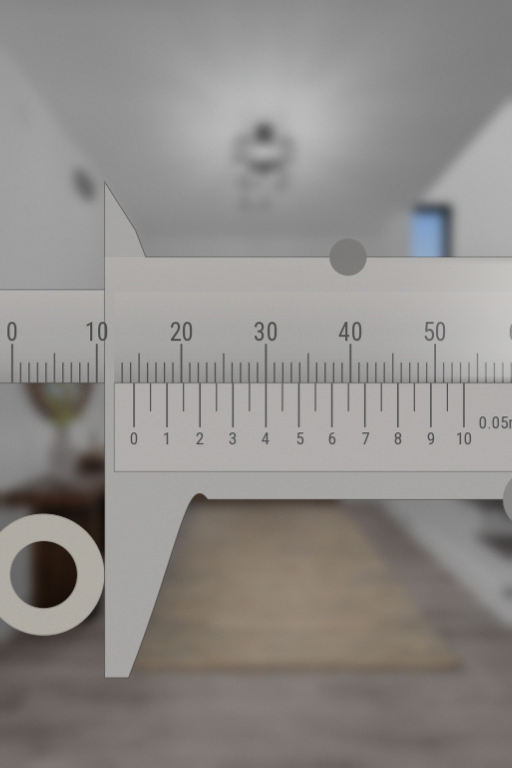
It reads 14.4 mm
